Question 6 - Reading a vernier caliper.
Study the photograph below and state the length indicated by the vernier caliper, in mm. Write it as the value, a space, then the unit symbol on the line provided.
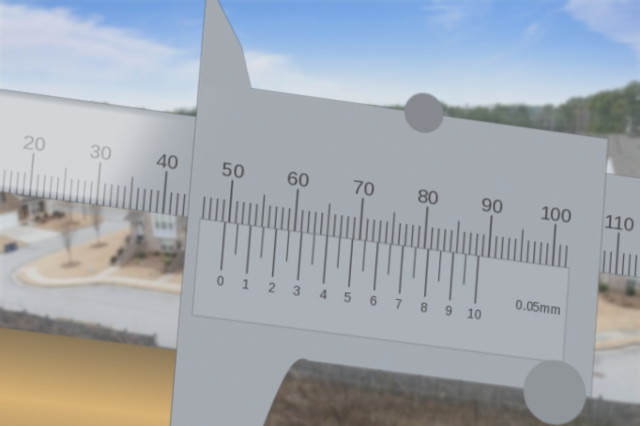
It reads 49.4 mm
